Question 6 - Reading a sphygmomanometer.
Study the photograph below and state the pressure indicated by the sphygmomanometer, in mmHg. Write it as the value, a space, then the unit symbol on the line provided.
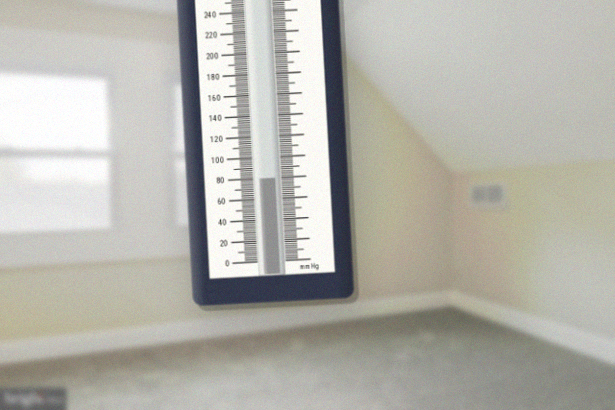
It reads 80 mmHg
